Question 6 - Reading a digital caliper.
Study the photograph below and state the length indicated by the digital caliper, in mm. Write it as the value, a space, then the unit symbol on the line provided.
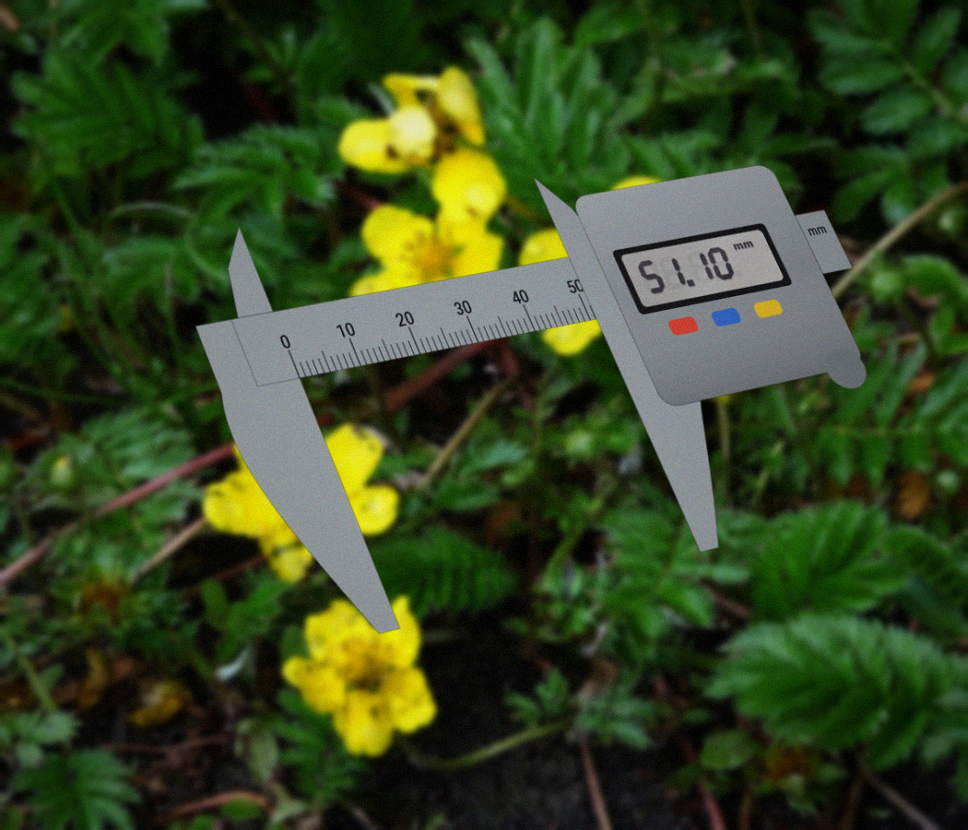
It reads 51.10 mm
